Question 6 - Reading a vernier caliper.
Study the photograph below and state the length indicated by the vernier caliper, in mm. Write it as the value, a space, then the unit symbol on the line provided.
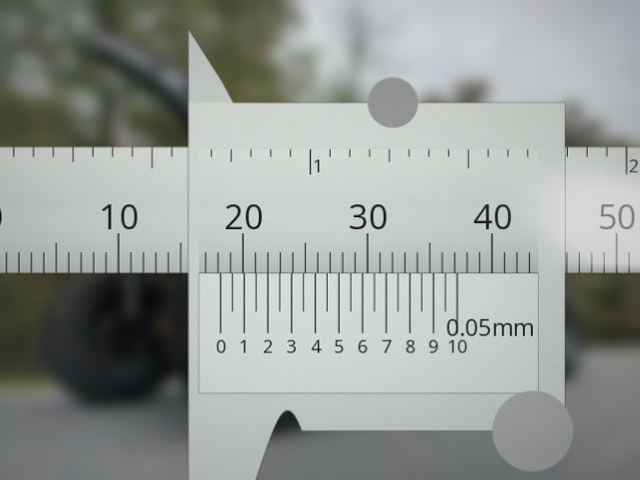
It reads 18.2 mm
